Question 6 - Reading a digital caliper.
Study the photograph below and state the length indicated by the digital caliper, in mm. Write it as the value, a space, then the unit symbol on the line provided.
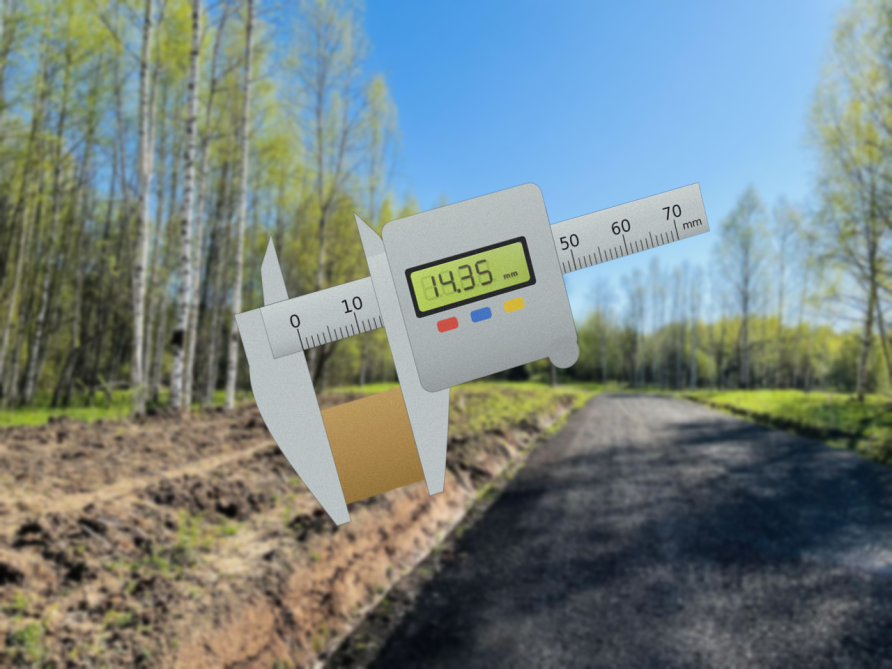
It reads 14.35 mm
